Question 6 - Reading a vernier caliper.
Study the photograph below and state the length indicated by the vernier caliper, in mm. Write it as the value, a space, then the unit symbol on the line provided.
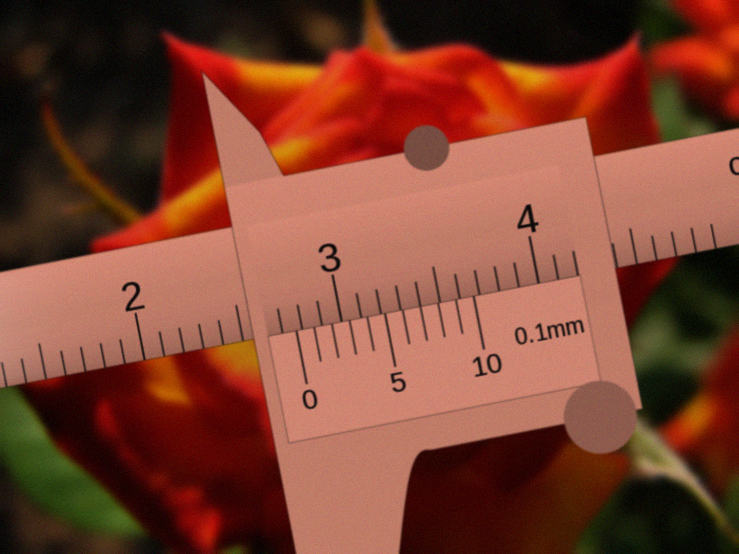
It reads 27.7 mm
